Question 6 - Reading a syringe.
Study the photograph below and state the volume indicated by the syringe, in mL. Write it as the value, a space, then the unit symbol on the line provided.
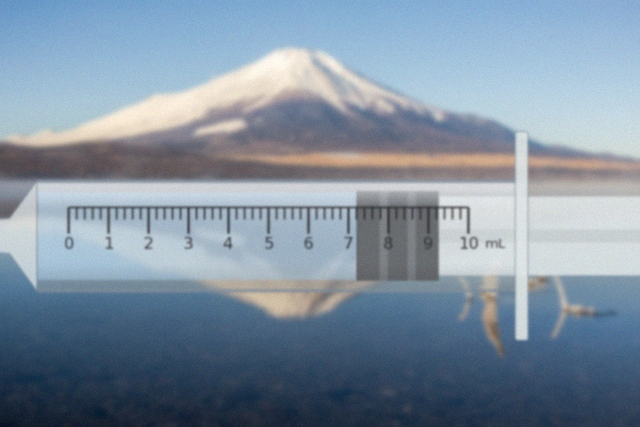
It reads 7.2 mL
